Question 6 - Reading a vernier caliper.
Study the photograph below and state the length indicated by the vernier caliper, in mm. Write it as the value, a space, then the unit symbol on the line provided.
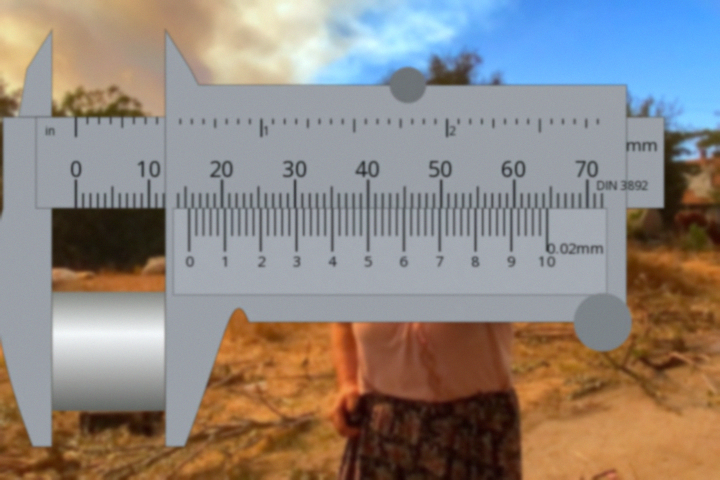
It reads 15.5 mm
